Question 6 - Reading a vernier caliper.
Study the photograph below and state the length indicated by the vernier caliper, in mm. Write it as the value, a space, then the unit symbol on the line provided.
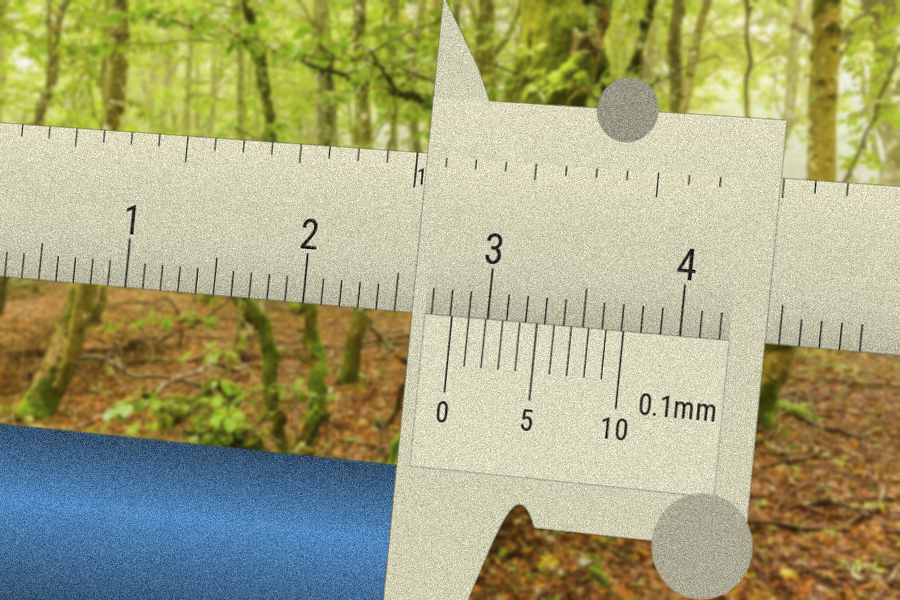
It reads 28.1 mm
